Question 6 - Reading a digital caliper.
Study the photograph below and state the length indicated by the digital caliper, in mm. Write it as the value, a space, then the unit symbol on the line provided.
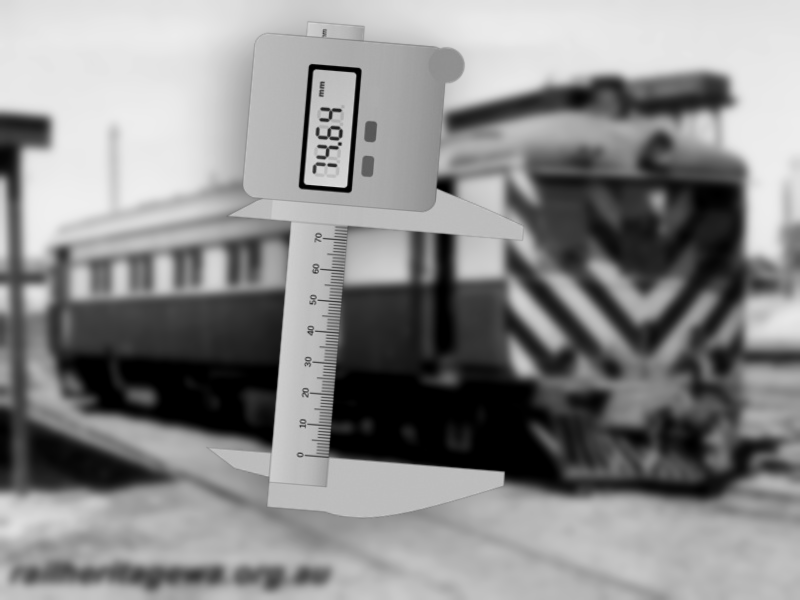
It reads 74.64 mm
